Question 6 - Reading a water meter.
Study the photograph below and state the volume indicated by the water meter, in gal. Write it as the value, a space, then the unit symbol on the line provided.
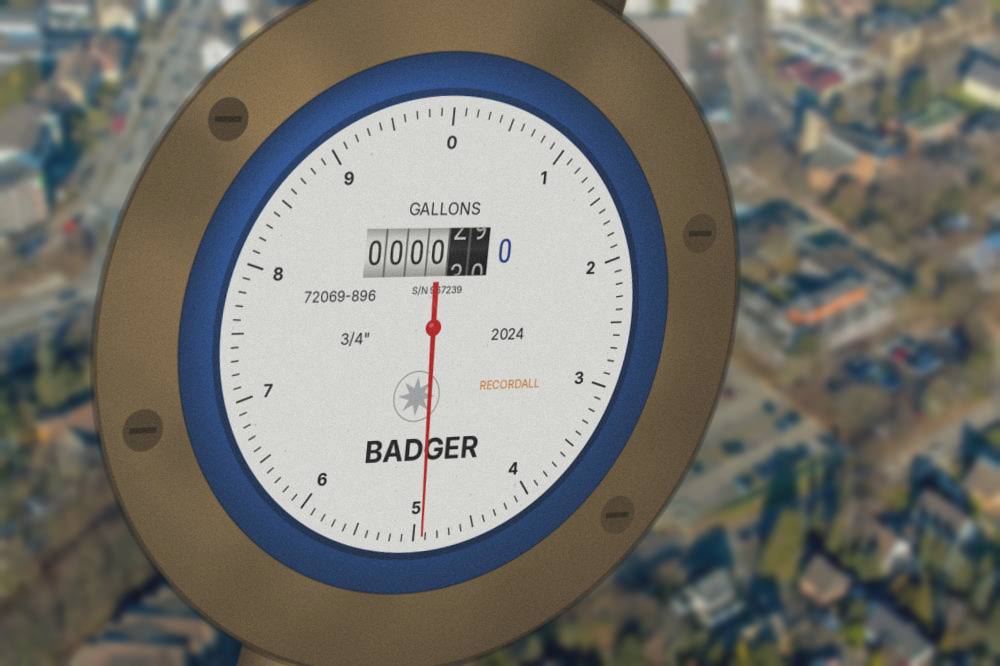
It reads 294.9 gal
